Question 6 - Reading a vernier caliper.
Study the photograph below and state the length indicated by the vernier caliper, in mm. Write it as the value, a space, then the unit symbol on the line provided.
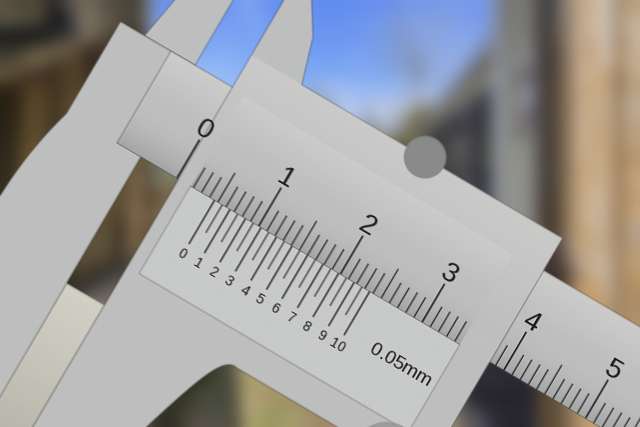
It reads 4.6 mm
